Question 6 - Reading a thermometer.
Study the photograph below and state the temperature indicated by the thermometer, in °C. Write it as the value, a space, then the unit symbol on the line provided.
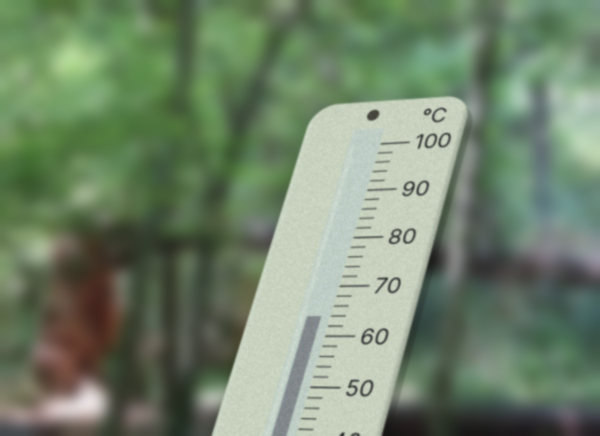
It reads 64 °C
